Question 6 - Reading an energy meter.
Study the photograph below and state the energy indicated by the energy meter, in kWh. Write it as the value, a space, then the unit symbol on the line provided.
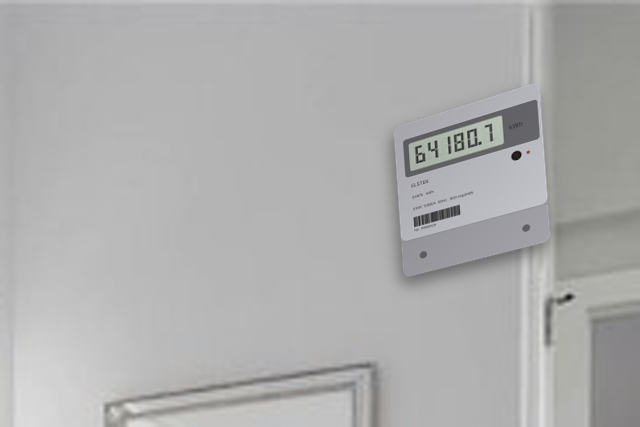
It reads 64180.7 kWh
